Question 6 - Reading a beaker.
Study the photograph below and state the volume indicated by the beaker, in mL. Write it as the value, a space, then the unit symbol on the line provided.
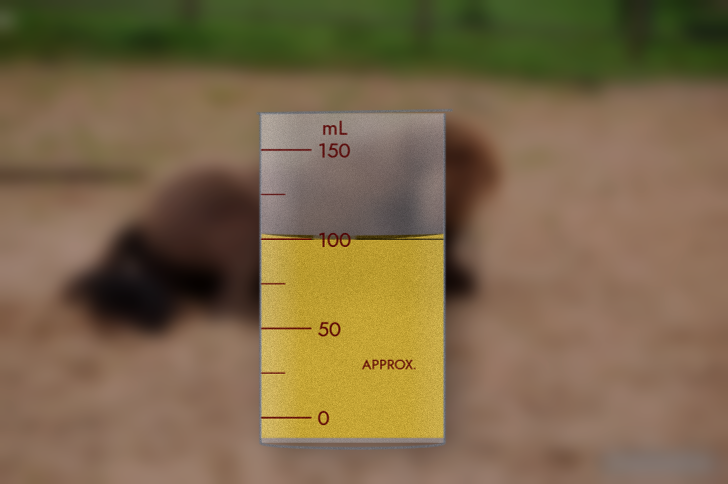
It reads 100 mL
